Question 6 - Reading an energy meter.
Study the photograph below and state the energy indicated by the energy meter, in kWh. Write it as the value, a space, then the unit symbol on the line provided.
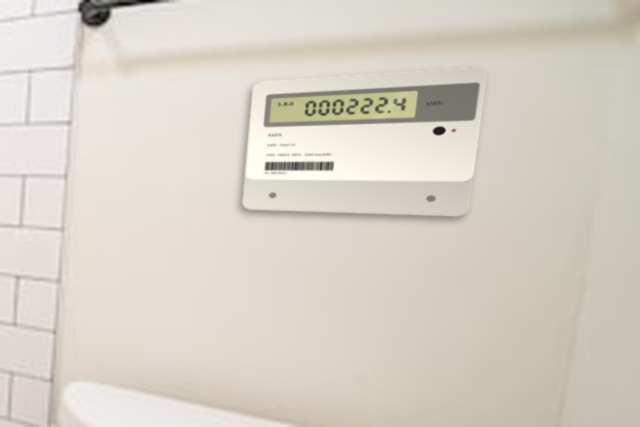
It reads 222.4 kWh
